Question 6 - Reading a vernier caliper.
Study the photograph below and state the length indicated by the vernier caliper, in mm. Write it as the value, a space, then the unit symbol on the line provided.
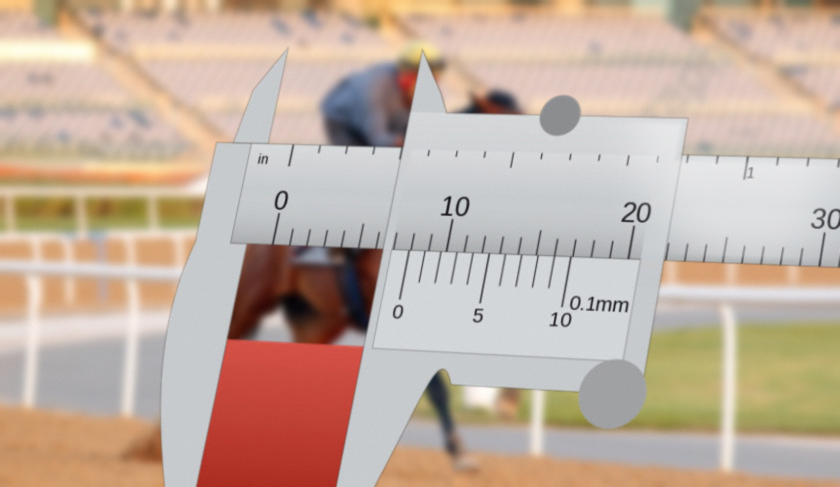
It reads 7.9 mm
